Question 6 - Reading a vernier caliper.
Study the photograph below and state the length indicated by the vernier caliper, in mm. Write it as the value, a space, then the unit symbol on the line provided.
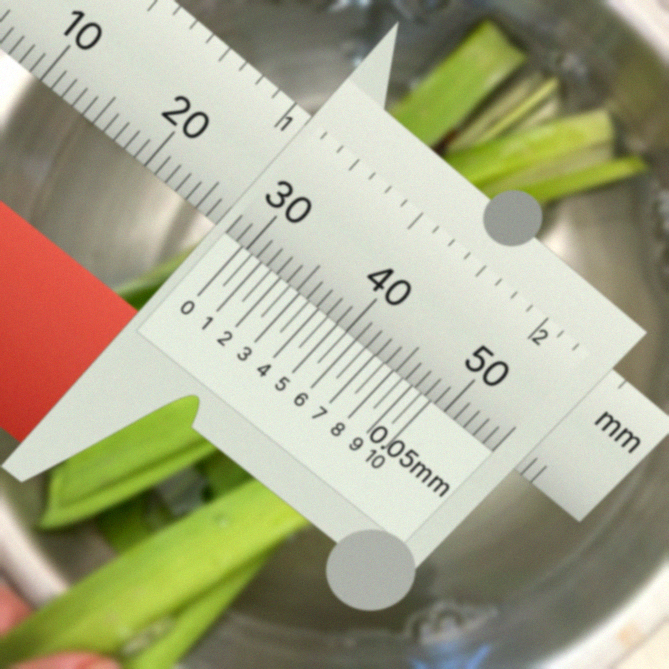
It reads 29.6 mm
